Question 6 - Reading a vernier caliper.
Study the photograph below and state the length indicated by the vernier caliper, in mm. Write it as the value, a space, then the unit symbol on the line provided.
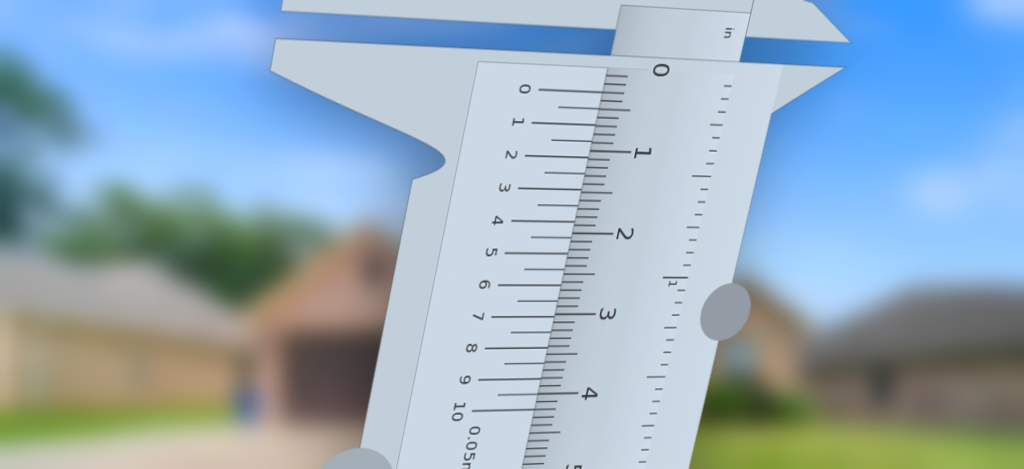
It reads 3.0 mm
